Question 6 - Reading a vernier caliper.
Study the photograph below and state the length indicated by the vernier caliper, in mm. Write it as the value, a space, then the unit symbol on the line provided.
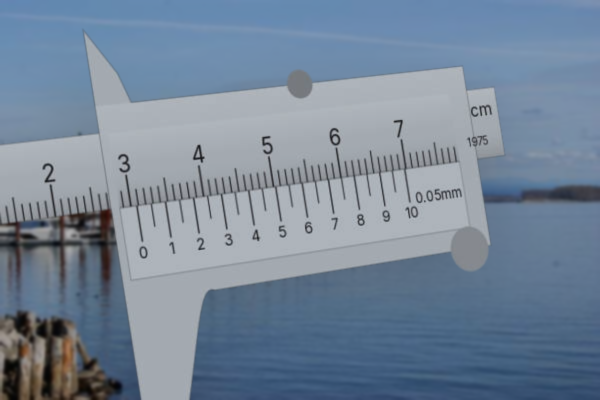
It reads 30.8 mm
